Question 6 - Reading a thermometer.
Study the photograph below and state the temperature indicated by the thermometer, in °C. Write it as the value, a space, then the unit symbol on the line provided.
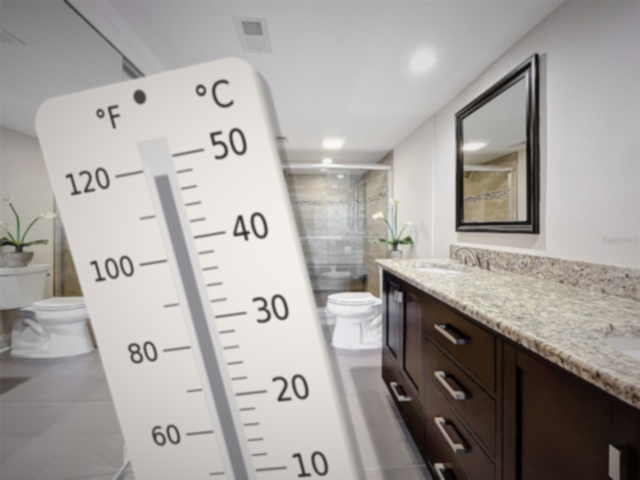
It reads 48 °C
